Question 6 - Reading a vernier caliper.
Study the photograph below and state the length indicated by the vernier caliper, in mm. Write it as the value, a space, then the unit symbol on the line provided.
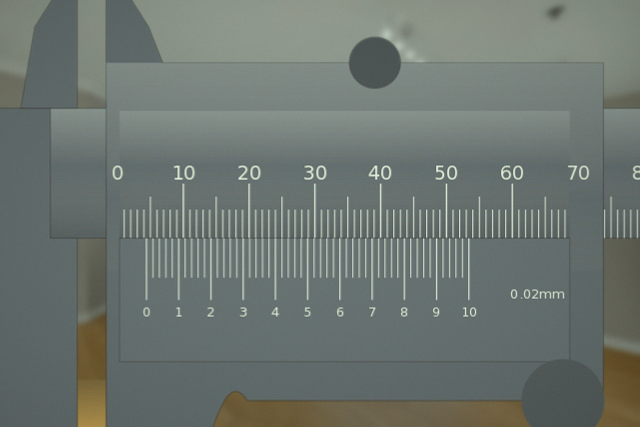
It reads 4.4 mm
